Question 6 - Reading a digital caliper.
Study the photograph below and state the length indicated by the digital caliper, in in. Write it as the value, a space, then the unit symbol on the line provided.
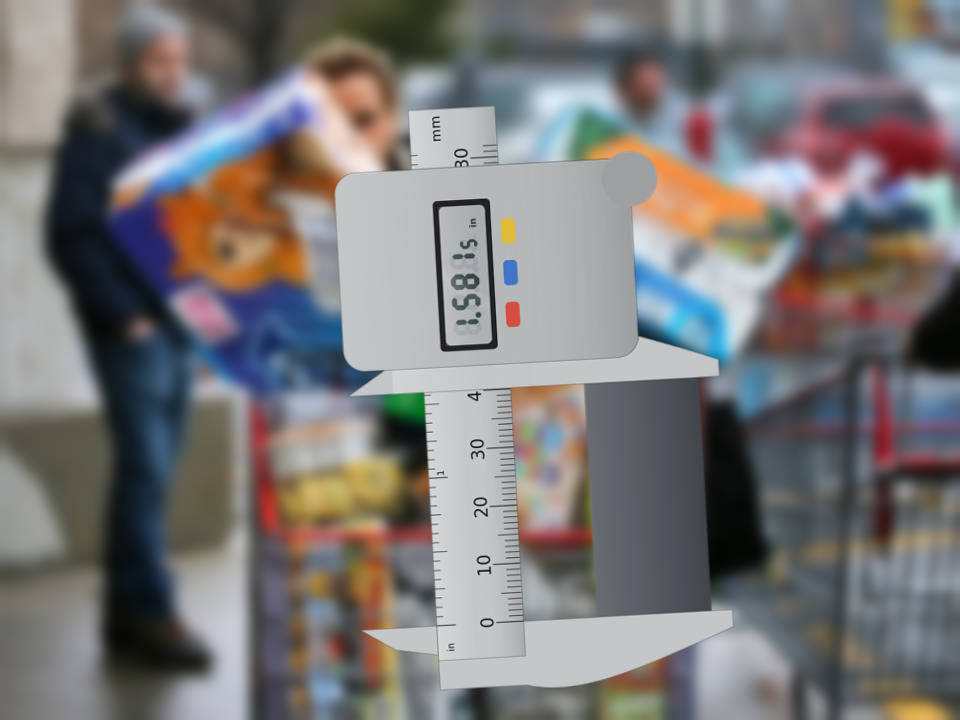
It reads 1.5815 in
